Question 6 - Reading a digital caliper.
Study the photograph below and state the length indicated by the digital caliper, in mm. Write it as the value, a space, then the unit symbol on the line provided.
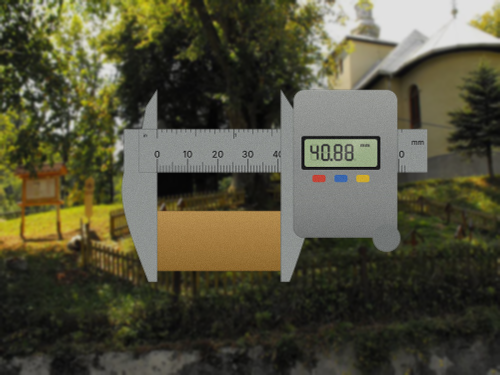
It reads 40.88 mm
